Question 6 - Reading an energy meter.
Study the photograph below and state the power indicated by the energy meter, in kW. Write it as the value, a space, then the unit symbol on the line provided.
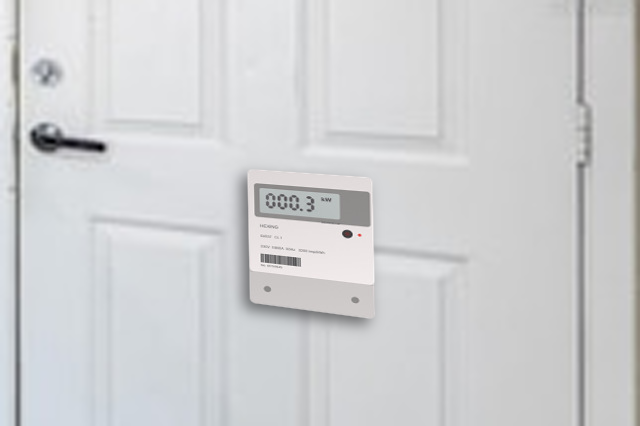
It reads 0.3 kW
